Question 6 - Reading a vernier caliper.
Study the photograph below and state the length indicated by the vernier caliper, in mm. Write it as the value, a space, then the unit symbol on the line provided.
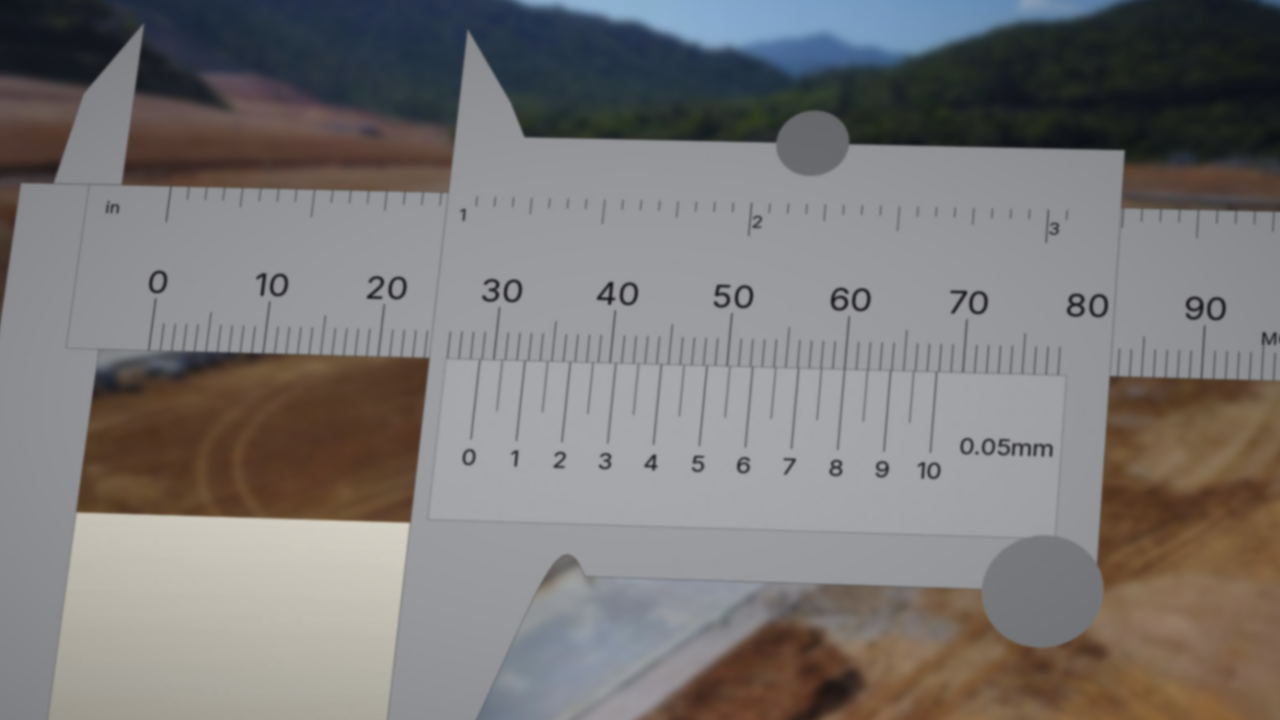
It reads 28.8 mm
